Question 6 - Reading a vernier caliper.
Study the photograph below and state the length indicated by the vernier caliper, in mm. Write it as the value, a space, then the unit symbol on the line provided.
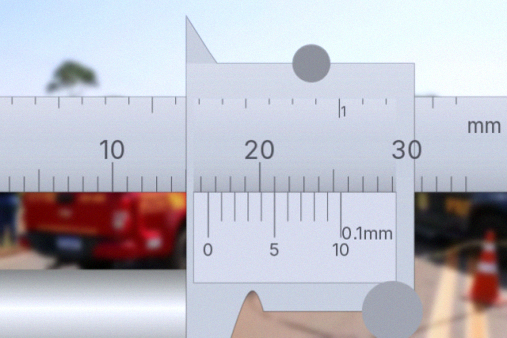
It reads 16.5 mm
